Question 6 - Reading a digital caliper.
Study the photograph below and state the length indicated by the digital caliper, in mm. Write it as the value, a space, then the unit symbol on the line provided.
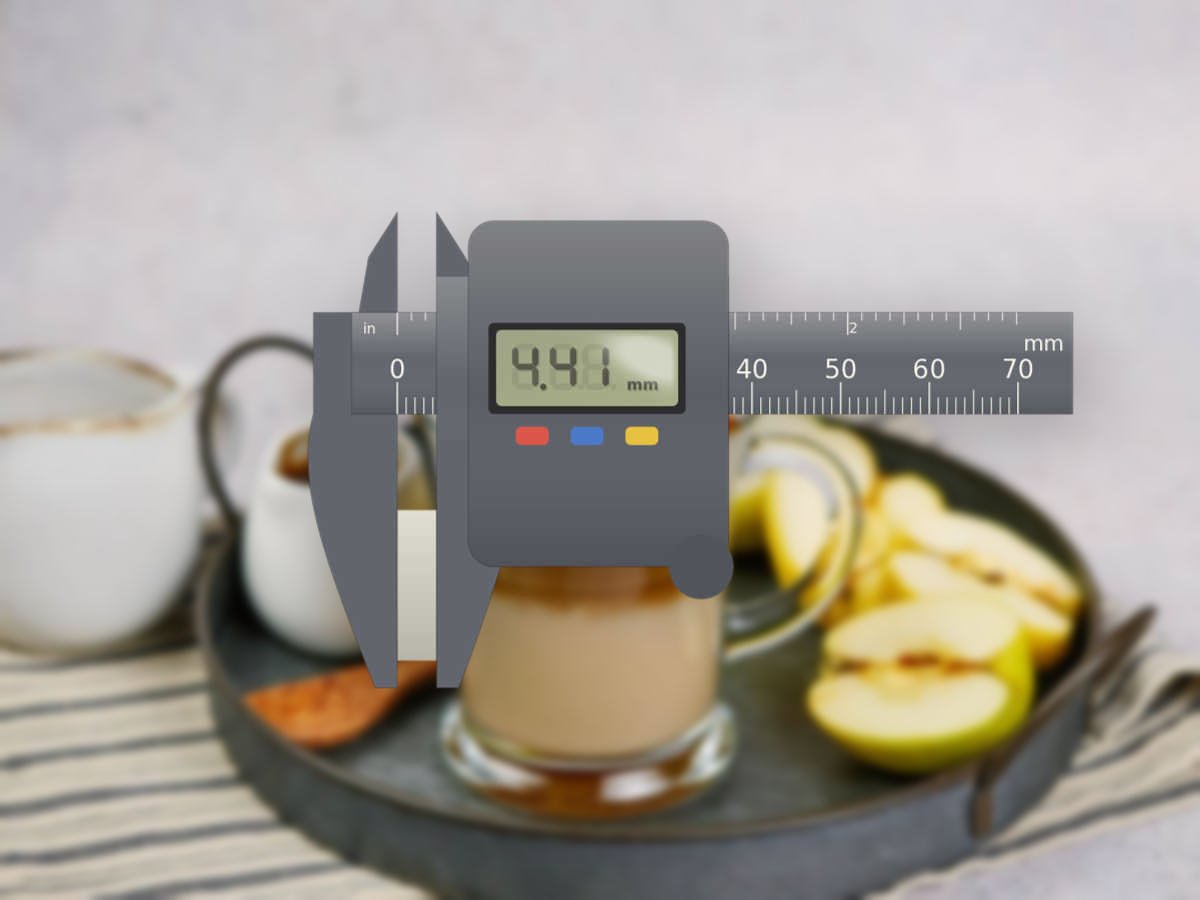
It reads 4.41 mm
